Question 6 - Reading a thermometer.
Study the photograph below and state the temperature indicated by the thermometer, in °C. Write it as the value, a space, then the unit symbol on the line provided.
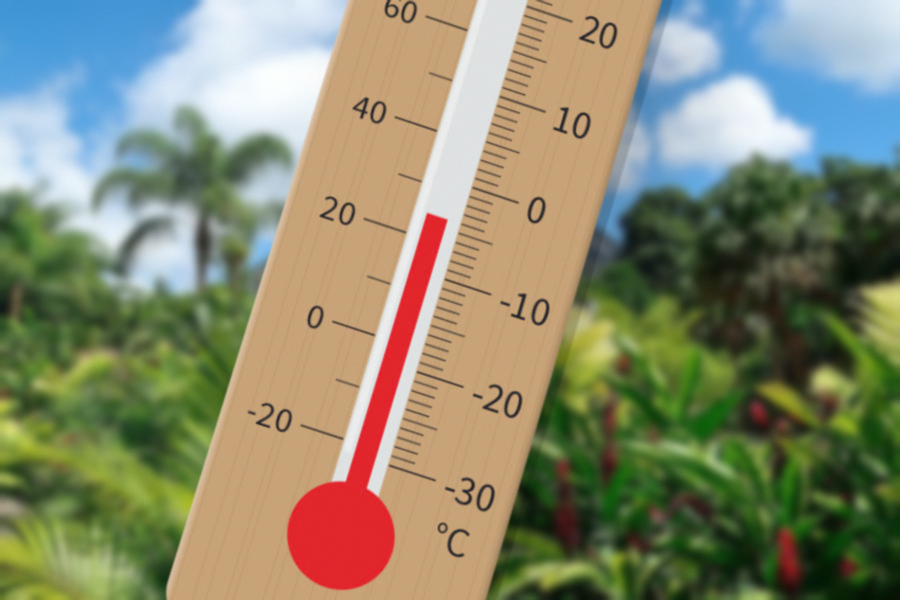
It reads -4 °C
